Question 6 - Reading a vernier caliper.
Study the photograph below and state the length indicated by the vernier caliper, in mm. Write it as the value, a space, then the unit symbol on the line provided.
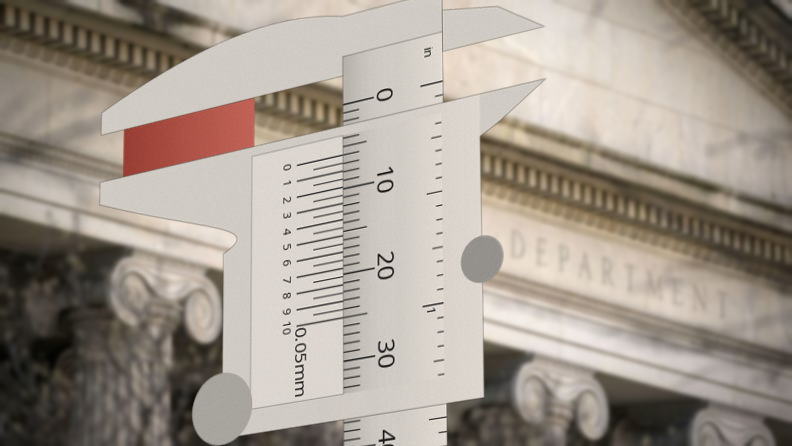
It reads 6.0 mm
